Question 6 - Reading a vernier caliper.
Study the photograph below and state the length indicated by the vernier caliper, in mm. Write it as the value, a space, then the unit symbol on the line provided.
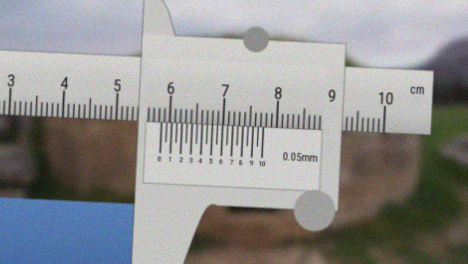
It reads 58.5 mm
